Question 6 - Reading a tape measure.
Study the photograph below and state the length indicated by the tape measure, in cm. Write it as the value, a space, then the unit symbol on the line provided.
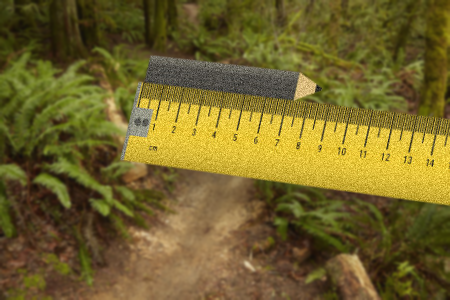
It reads 8.5 cm
